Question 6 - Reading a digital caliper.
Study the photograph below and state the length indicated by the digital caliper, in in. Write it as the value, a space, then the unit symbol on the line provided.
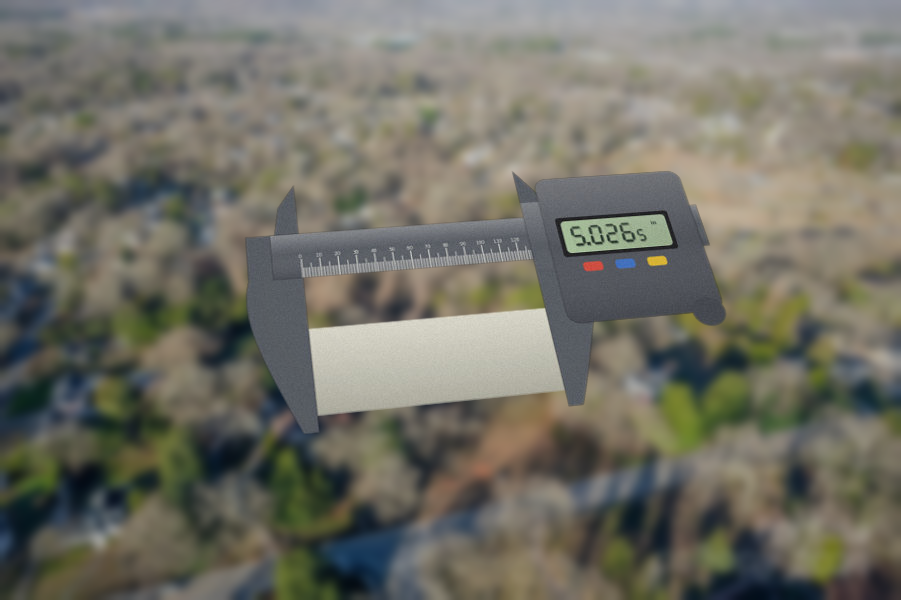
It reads 5.0265 in
